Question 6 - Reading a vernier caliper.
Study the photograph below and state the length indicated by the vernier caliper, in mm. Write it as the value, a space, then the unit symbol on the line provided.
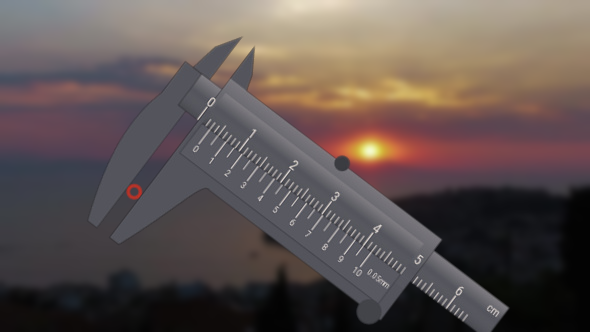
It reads 3.0 mm
